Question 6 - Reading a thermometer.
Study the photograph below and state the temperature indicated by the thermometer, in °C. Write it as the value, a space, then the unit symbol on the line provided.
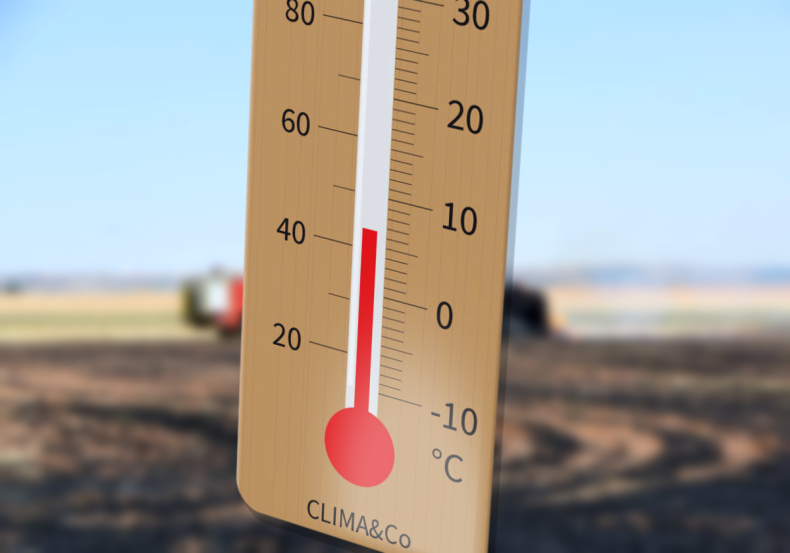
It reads 6.5 °C
